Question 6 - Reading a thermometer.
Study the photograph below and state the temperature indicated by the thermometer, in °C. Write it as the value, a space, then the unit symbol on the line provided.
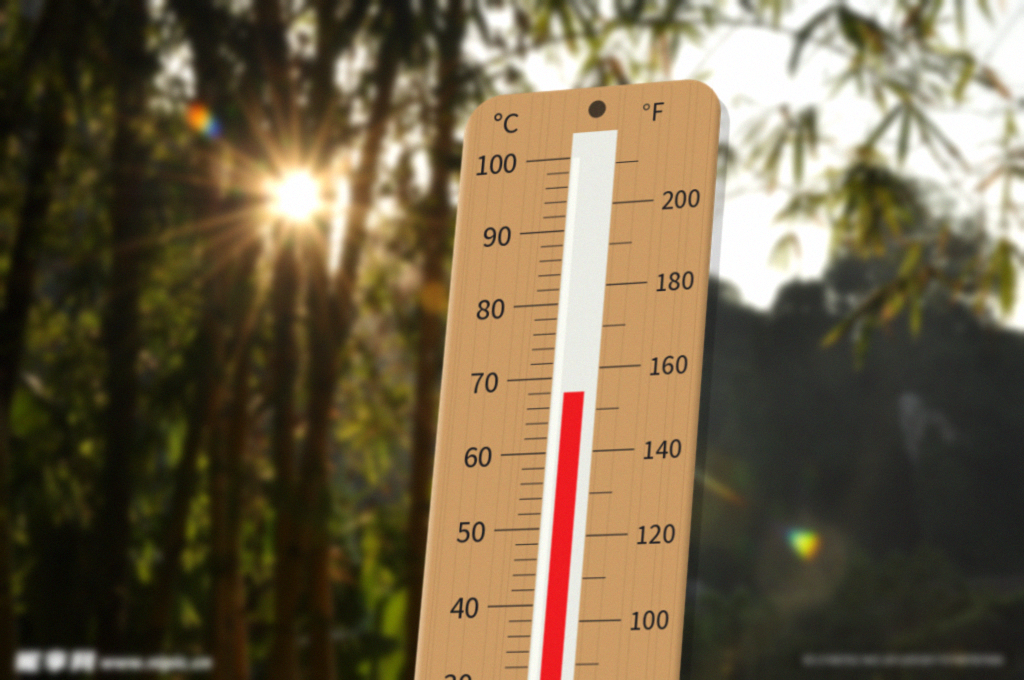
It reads 68 °C
